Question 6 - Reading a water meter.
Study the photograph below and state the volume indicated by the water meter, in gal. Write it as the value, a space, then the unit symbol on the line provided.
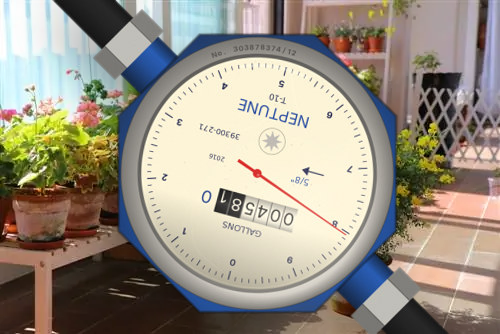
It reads 45808.0 gal
